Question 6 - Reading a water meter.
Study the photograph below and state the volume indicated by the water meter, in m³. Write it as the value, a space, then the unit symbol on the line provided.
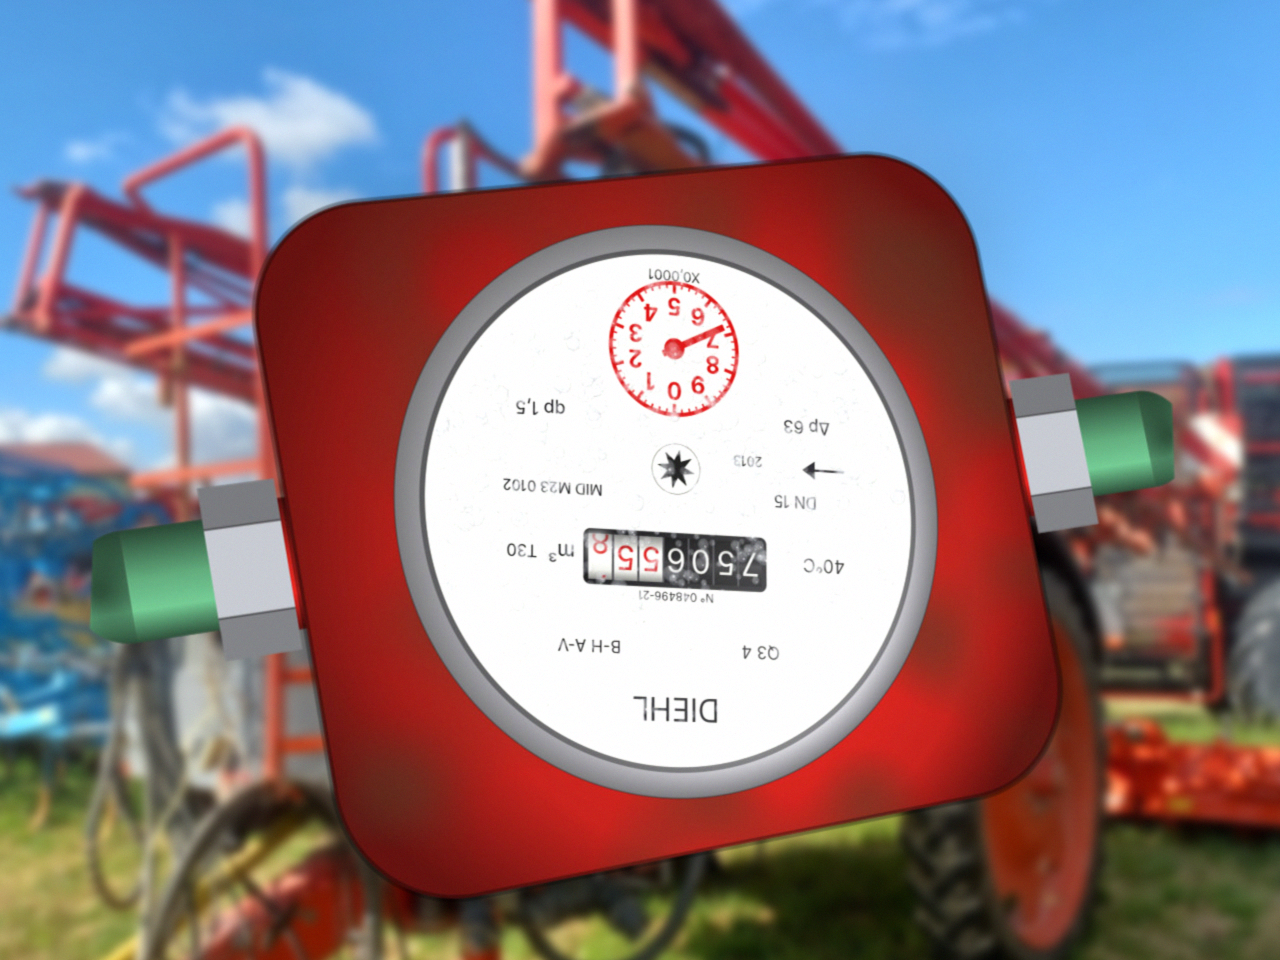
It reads 7506.5576 m³
